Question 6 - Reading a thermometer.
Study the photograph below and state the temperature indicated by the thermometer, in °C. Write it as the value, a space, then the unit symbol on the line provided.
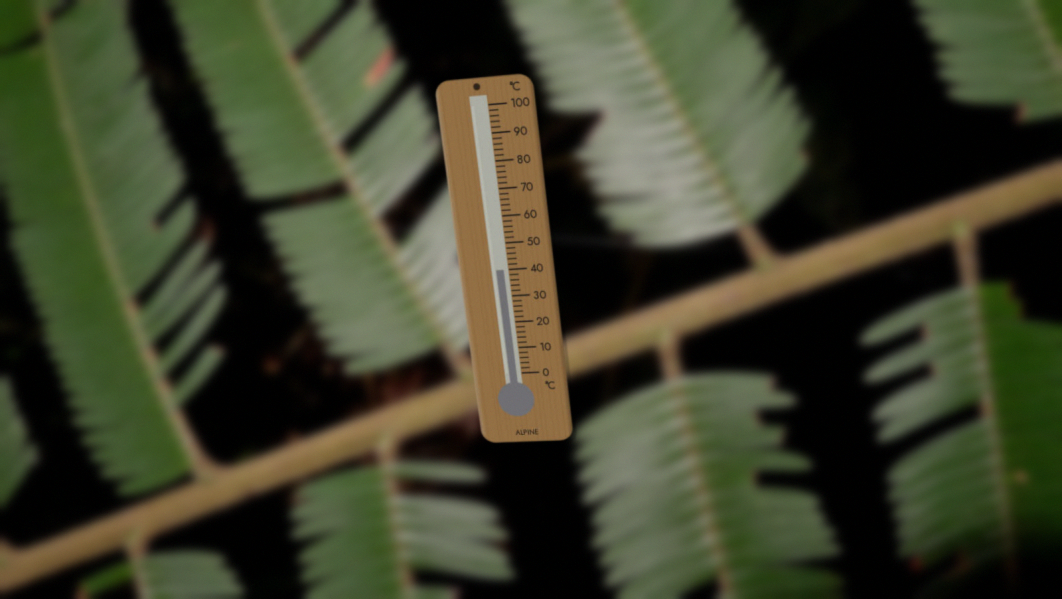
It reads 40 °C
